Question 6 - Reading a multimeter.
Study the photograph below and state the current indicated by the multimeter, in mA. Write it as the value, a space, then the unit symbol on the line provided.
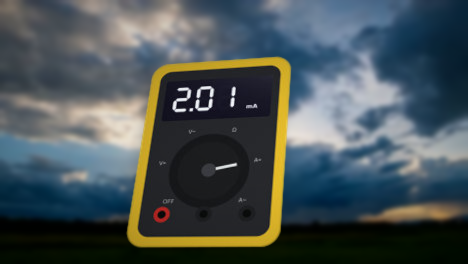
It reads 2.01 mA
